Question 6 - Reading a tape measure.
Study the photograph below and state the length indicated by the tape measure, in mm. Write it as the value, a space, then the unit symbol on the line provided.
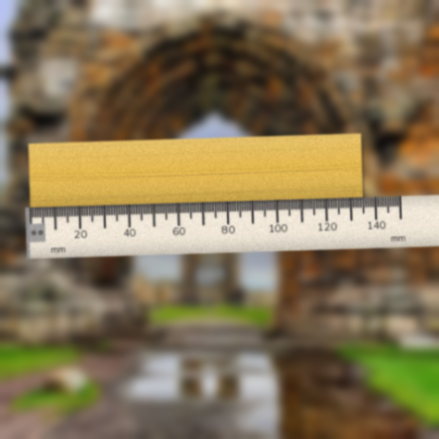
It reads 135 mm
